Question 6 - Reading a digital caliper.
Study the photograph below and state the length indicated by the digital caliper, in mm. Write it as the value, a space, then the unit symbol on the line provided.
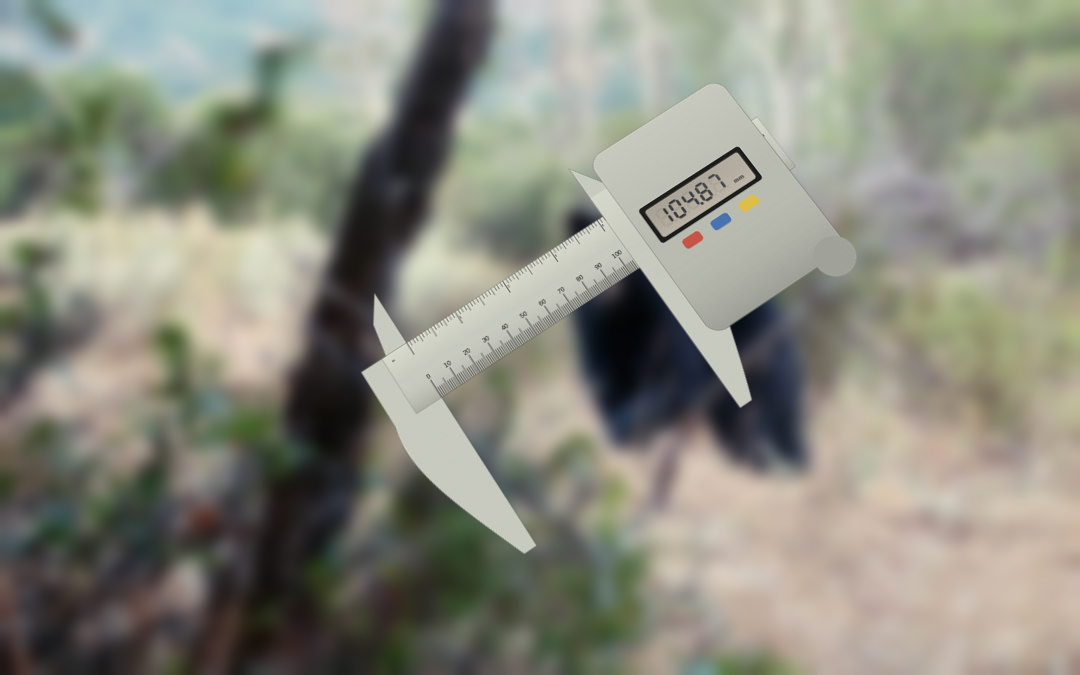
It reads 104.87 mm
